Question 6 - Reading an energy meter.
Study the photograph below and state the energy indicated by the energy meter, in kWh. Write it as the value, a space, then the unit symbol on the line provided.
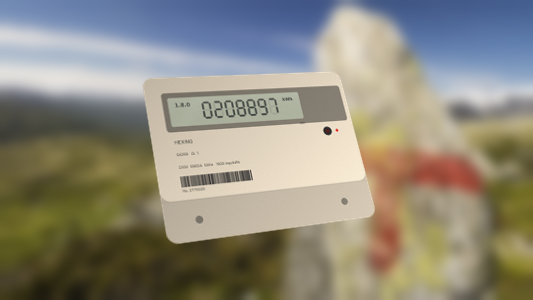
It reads 208897 kWh
